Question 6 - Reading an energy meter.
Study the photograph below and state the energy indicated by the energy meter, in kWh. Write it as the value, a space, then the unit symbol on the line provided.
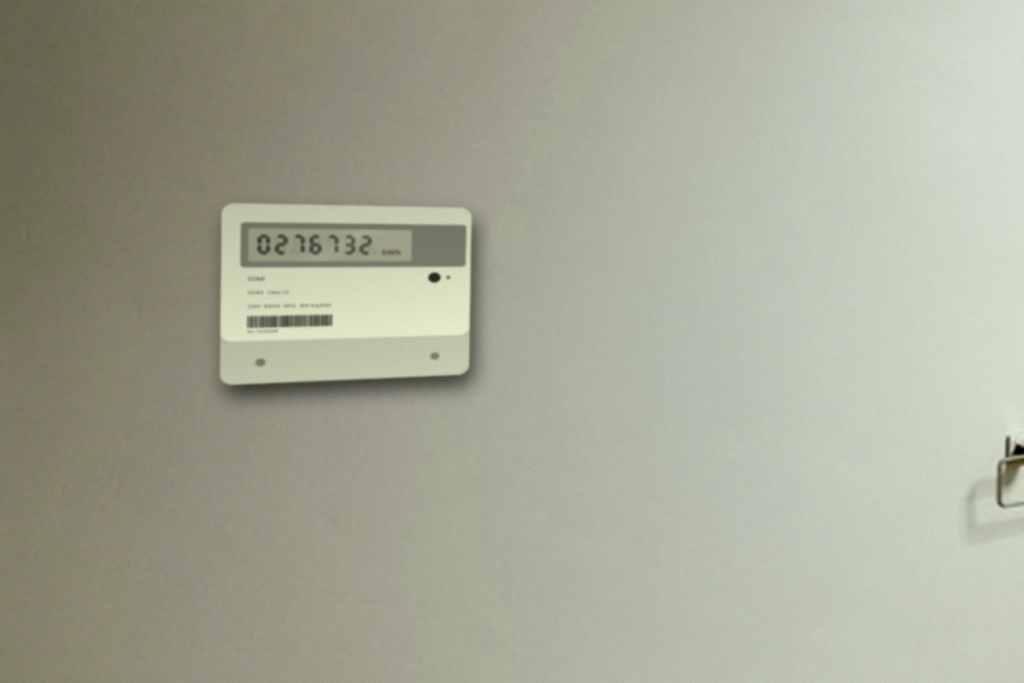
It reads 276732 kWh
